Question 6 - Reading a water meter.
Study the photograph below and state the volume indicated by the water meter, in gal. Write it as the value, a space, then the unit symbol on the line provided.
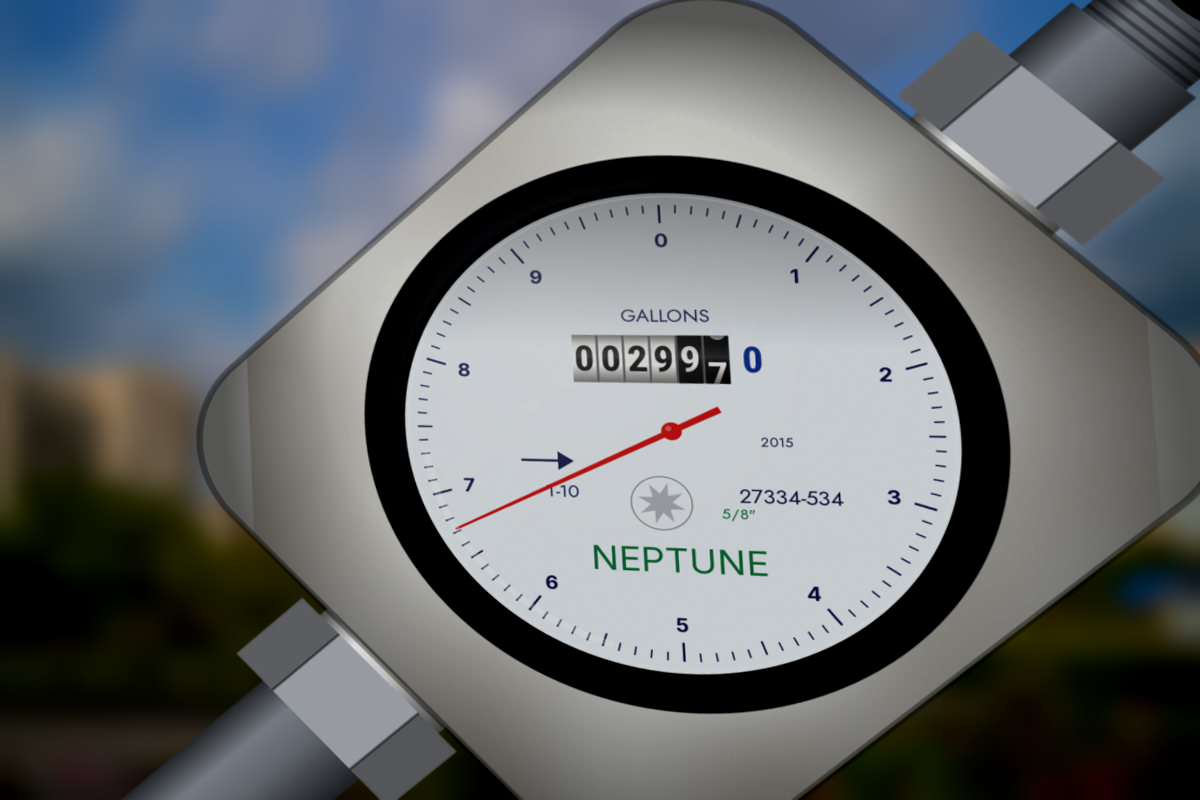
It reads 29966.7 gal
